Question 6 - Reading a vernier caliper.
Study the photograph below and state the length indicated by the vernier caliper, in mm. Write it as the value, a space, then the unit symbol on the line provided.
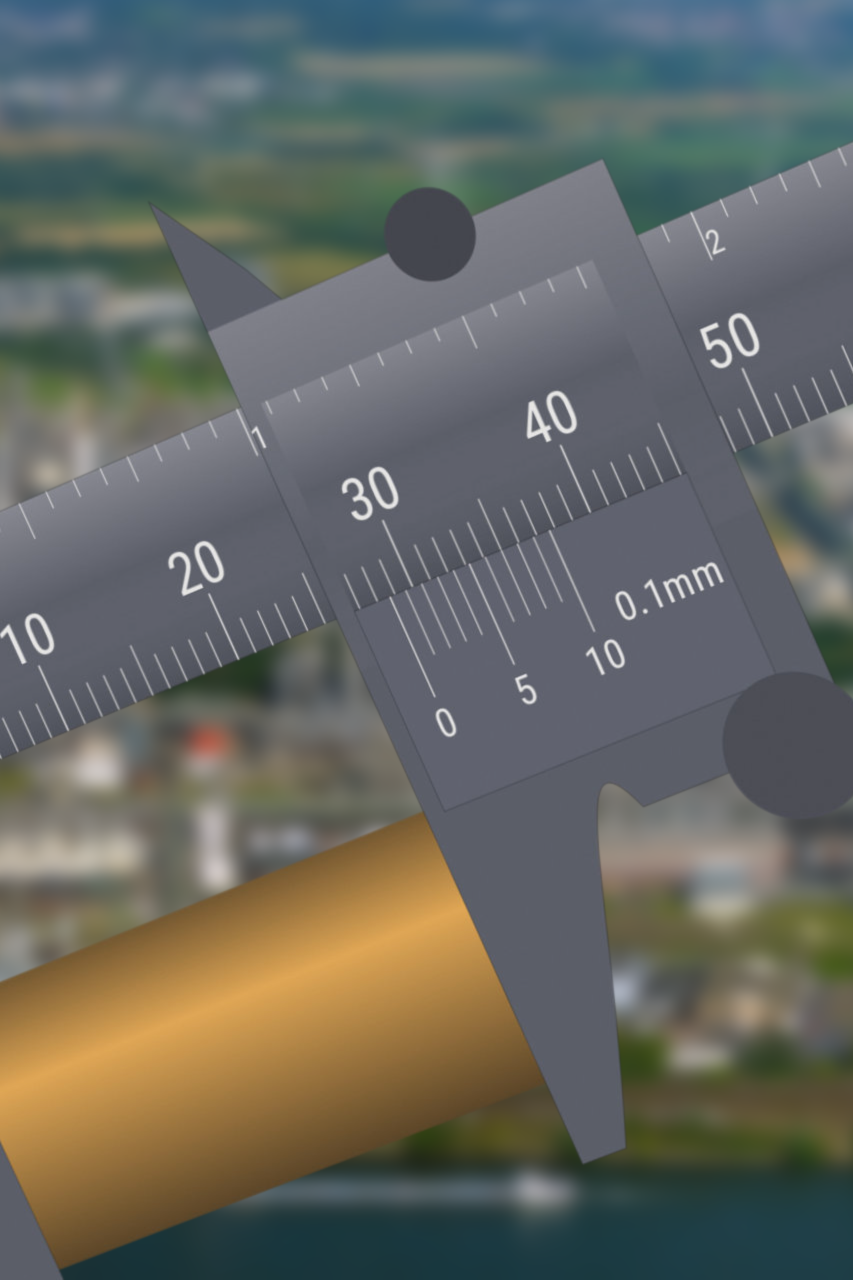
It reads 28.7 mm
